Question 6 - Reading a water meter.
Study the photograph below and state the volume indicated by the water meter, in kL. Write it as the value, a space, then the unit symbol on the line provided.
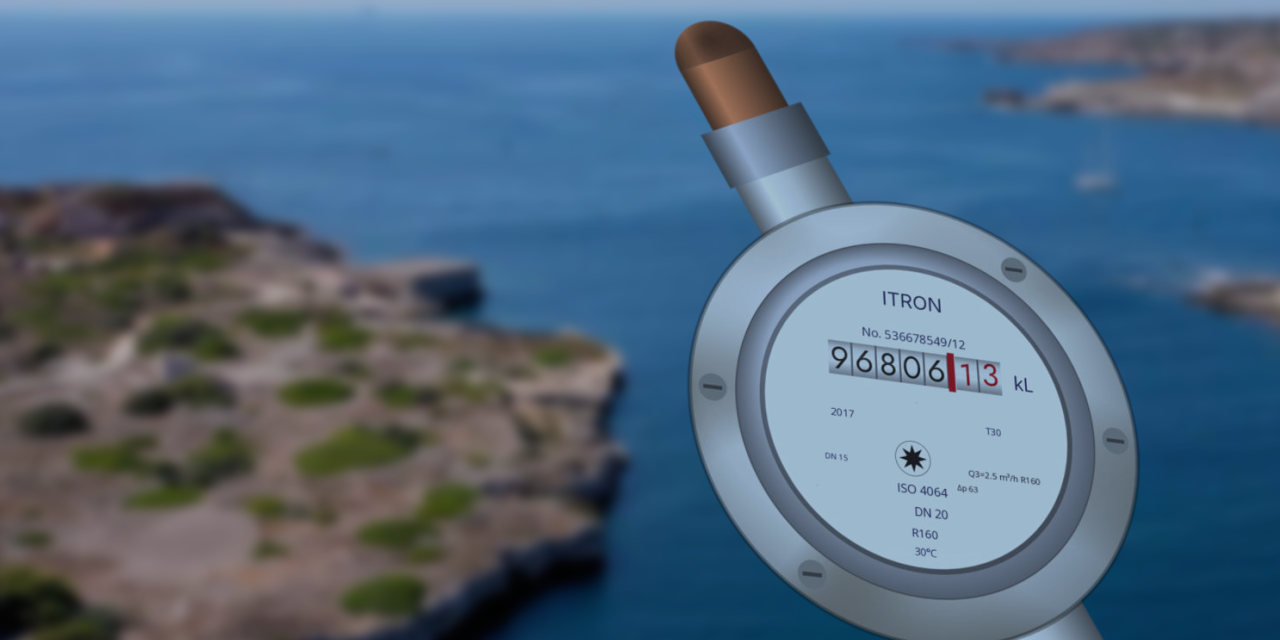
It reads 96806.13 kL
